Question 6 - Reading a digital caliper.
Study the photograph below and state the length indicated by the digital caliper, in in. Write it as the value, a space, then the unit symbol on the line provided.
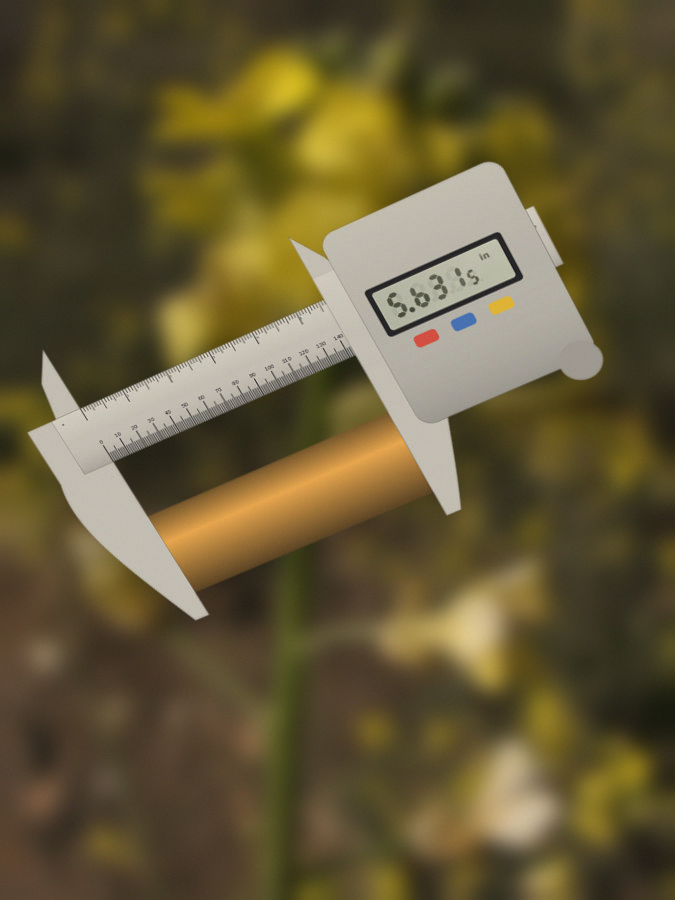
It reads 5.6315 in
